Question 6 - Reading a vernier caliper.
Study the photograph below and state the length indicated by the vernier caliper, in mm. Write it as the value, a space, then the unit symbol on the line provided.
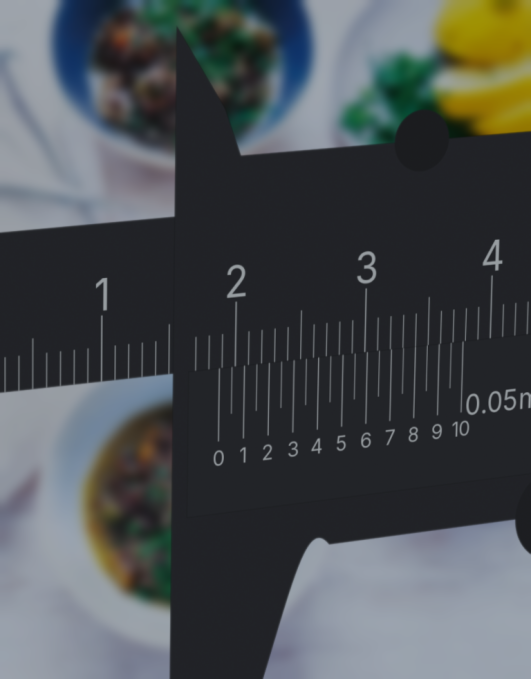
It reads 18.8 mm
